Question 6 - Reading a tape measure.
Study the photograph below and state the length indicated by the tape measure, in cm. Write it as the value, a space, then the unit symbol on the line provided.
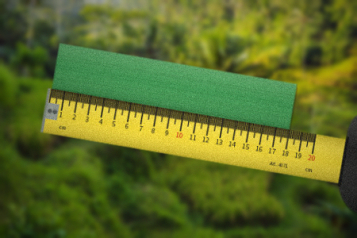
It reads 18 cm
